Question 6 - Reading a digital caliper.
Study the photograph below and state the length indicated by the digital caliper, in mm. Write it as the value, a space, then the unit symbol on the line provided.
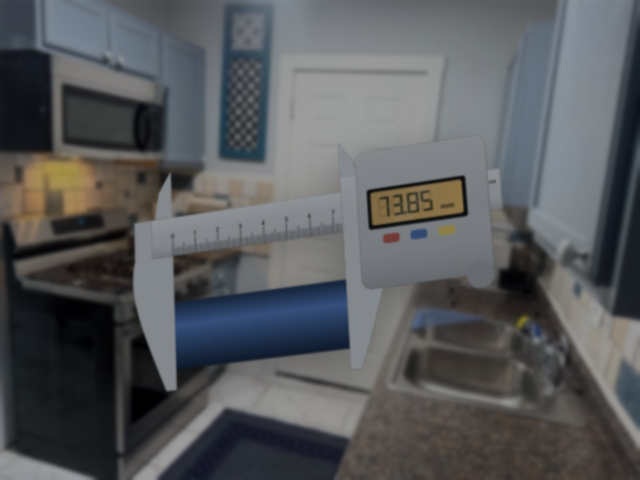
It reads 73.85 mm
